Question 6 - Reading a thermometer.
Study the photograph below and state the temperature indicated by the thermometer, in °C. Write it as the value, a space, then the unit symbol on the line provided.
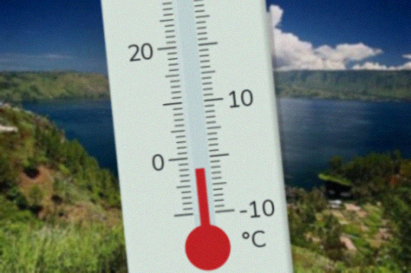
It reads -2 °C
